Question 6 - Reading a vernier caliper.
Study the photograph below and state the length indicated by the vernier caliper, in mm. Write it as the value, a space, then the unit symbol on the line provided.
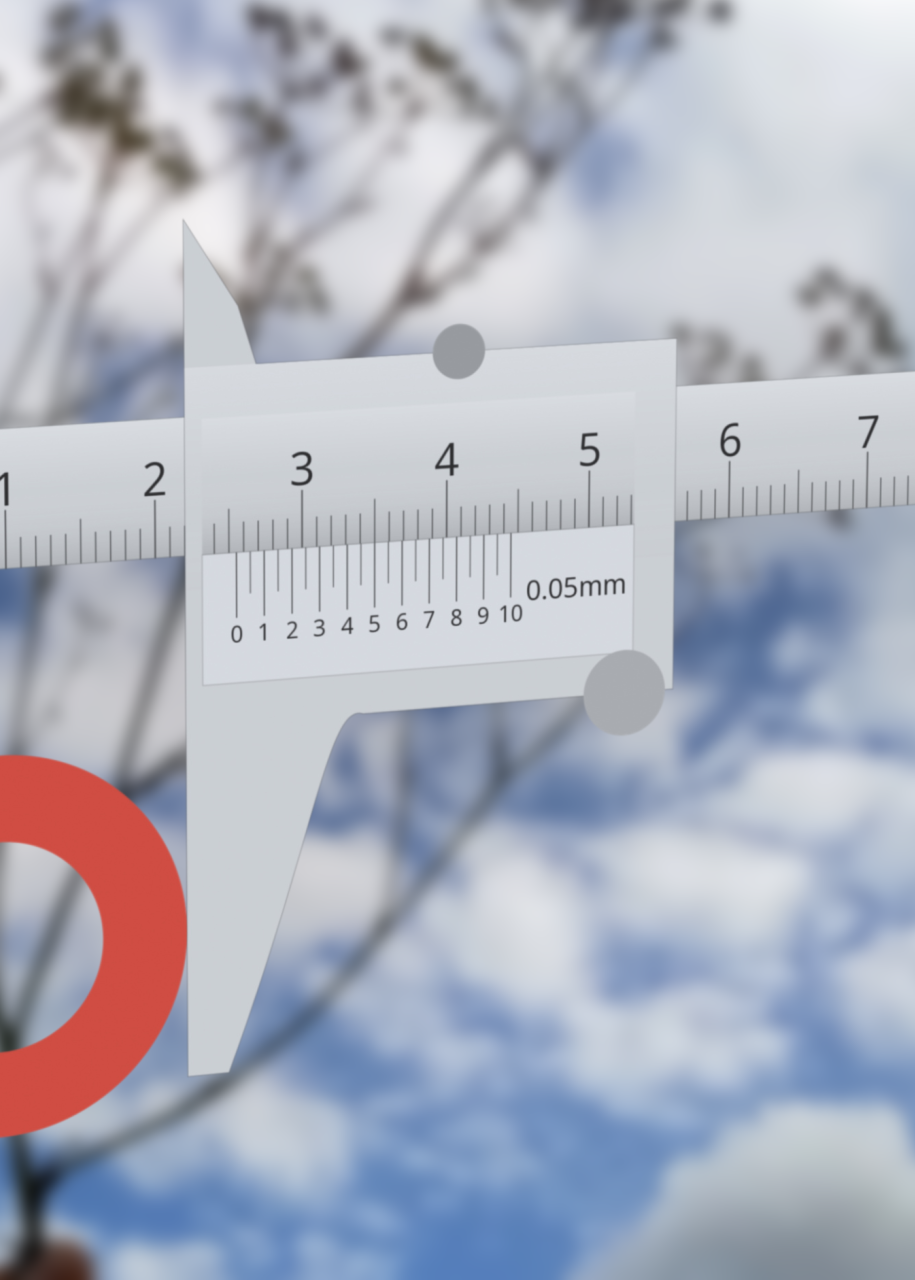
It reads 25.5 mm
